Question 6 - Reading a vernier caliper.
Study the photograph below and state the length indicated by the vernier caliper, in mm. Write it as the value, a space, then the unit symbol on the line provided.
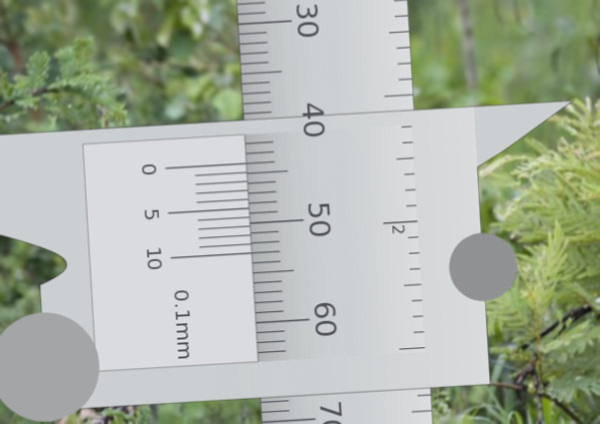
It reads 44.0 mm
